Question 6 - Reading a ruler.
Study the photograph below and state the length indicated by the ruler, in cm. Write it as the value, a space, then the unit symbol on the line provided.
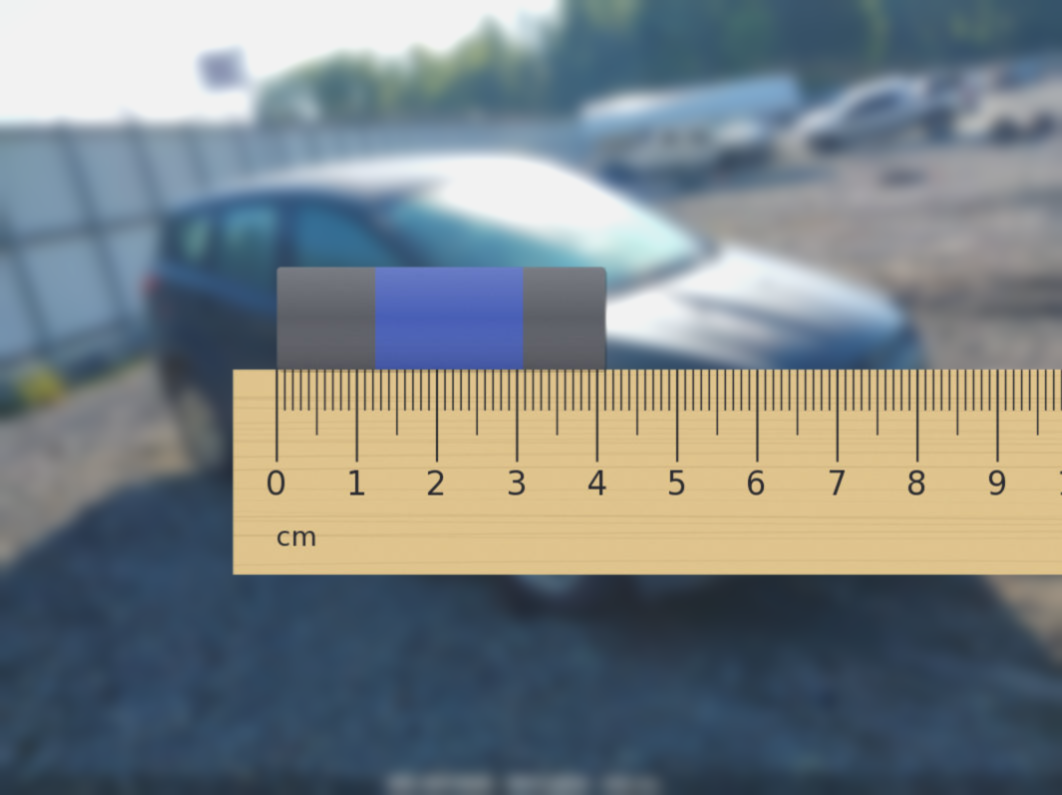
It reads 4.1 cm
